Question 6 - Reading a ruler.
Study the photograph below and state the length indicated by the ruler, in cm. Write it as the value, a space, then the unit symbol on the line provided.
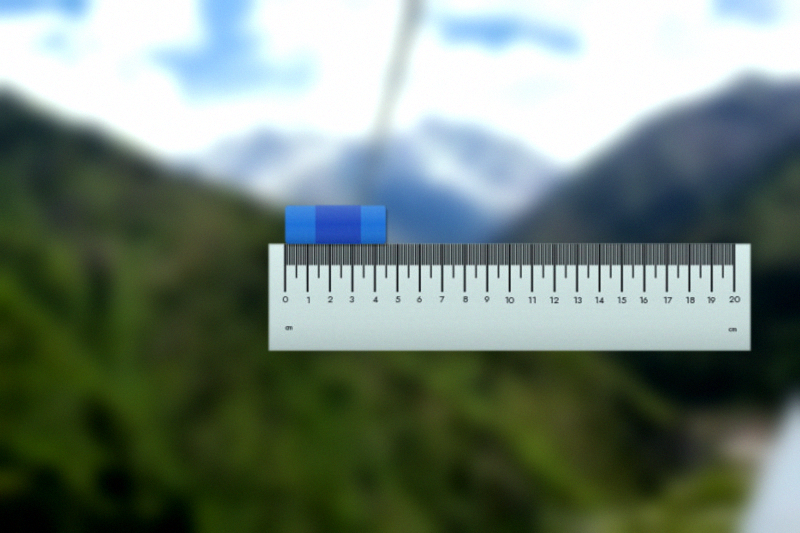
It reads 4.5 cm
